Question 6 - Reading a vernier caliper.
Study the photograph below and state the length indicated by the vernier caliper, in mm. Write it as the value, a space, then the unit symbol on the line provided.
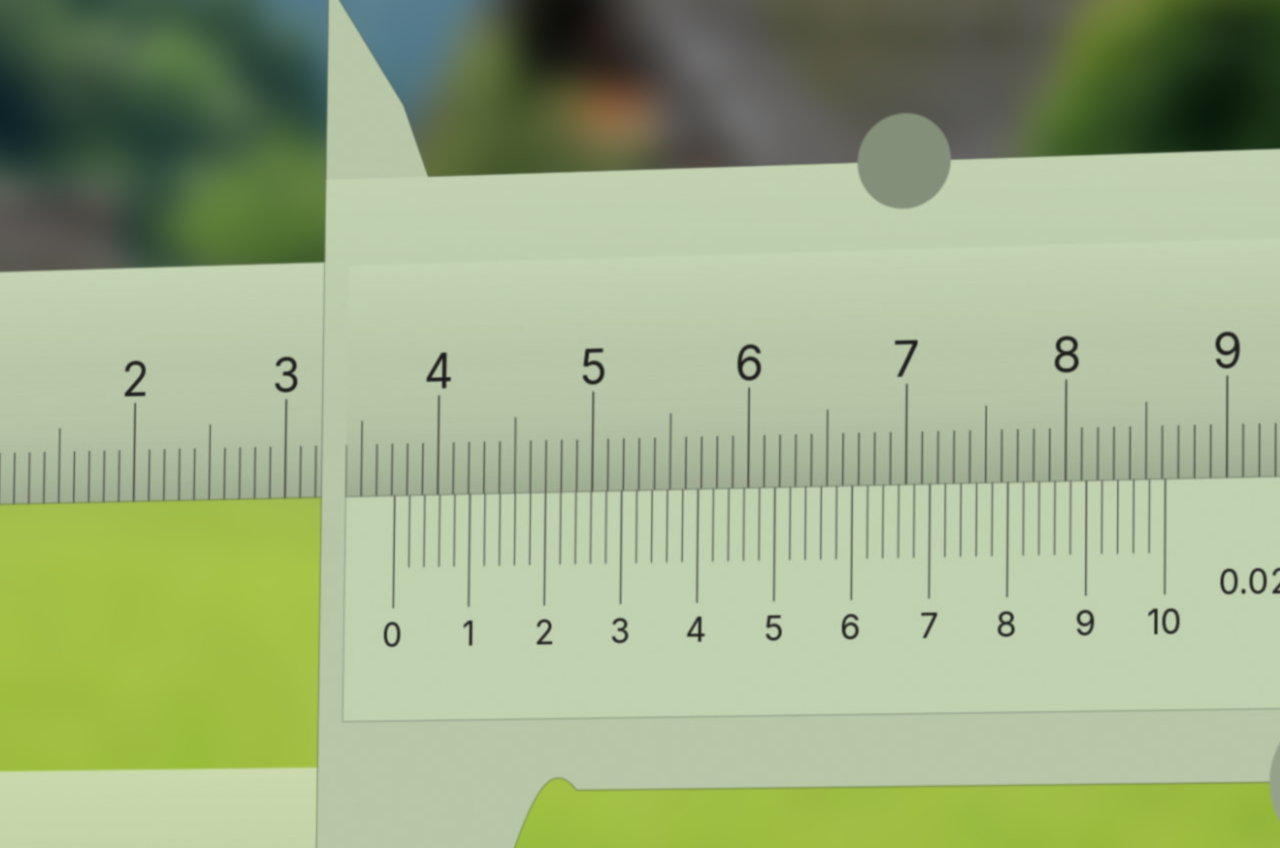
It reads 37.2 mm
